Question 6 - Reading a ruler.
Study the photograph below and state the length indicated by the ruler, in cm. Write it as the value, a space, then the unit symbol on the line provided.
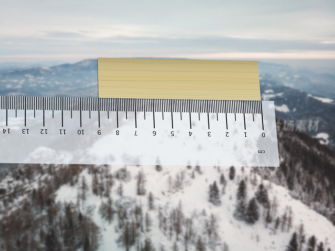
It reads 9 cm
